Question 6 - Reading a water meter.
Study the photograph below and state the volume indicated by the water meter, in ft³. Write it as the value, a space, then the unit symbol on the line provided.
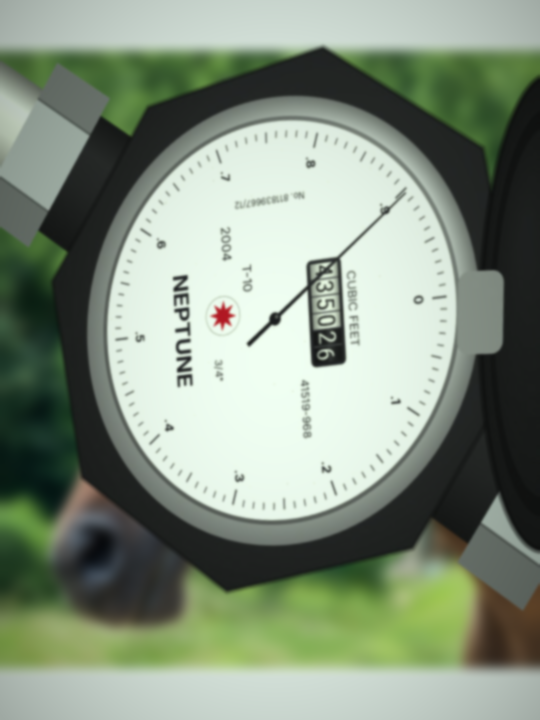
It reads 435025.90 ft³
